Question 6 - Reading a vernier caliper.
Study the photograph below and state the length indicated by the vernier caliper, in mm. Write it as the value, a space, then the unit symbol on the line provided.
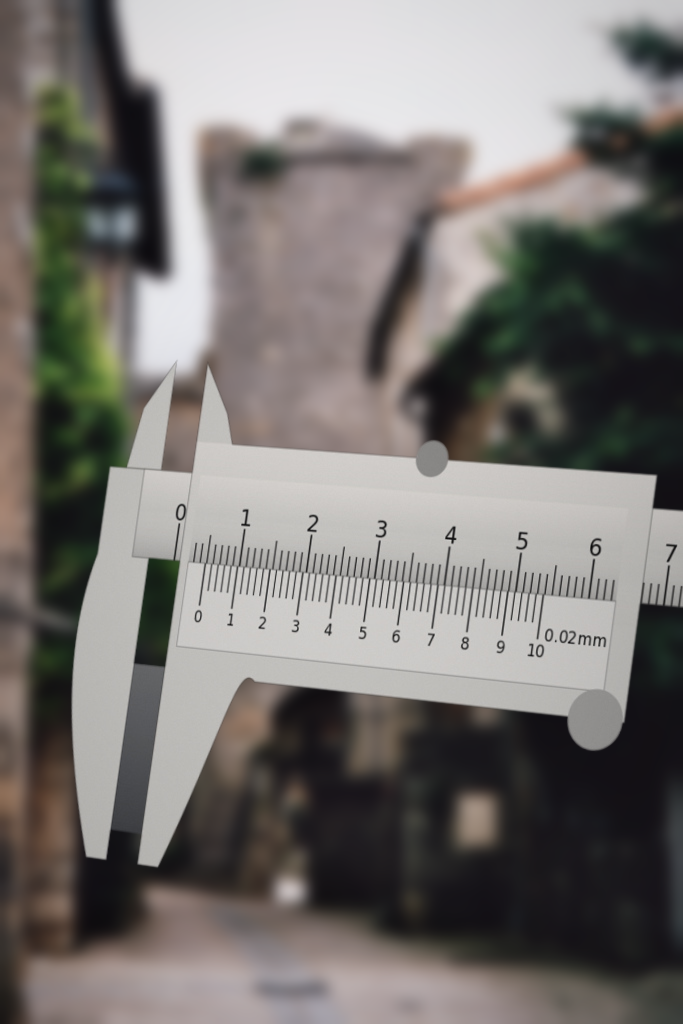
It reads 4.8 mm
